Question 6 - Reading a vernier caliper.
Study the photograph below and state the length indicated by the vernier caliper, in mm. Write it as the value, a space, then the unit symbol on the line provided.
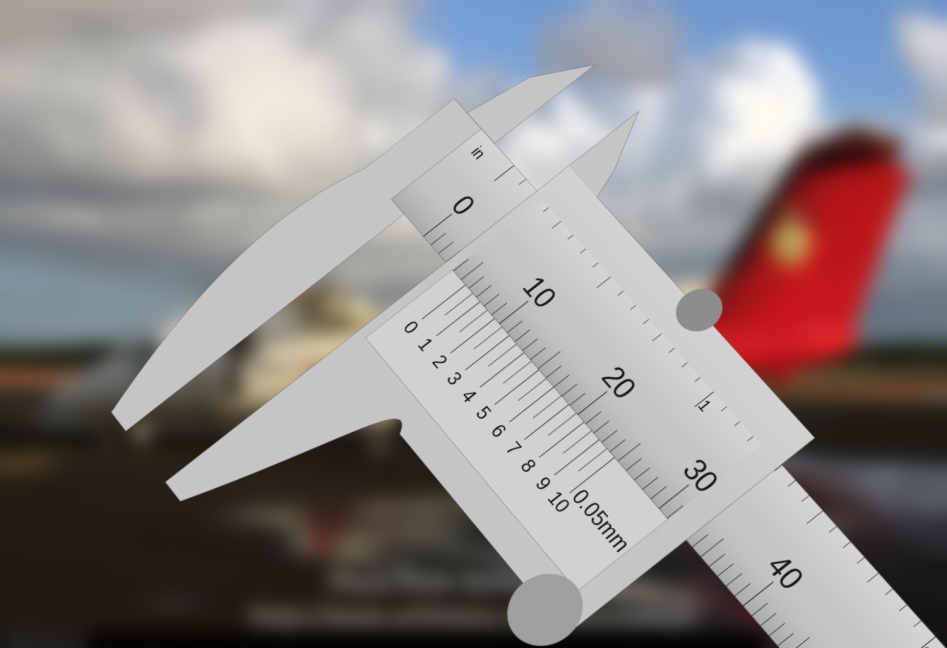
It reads 5.6 mm
